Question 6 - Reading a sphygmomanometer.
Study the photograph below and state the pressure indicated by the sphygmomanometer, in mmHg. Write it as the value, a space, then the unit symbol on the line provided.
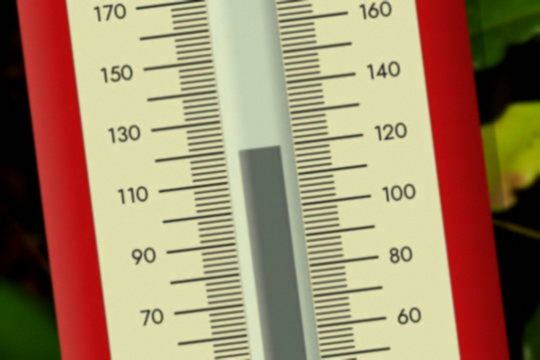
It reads 120 mmHg
